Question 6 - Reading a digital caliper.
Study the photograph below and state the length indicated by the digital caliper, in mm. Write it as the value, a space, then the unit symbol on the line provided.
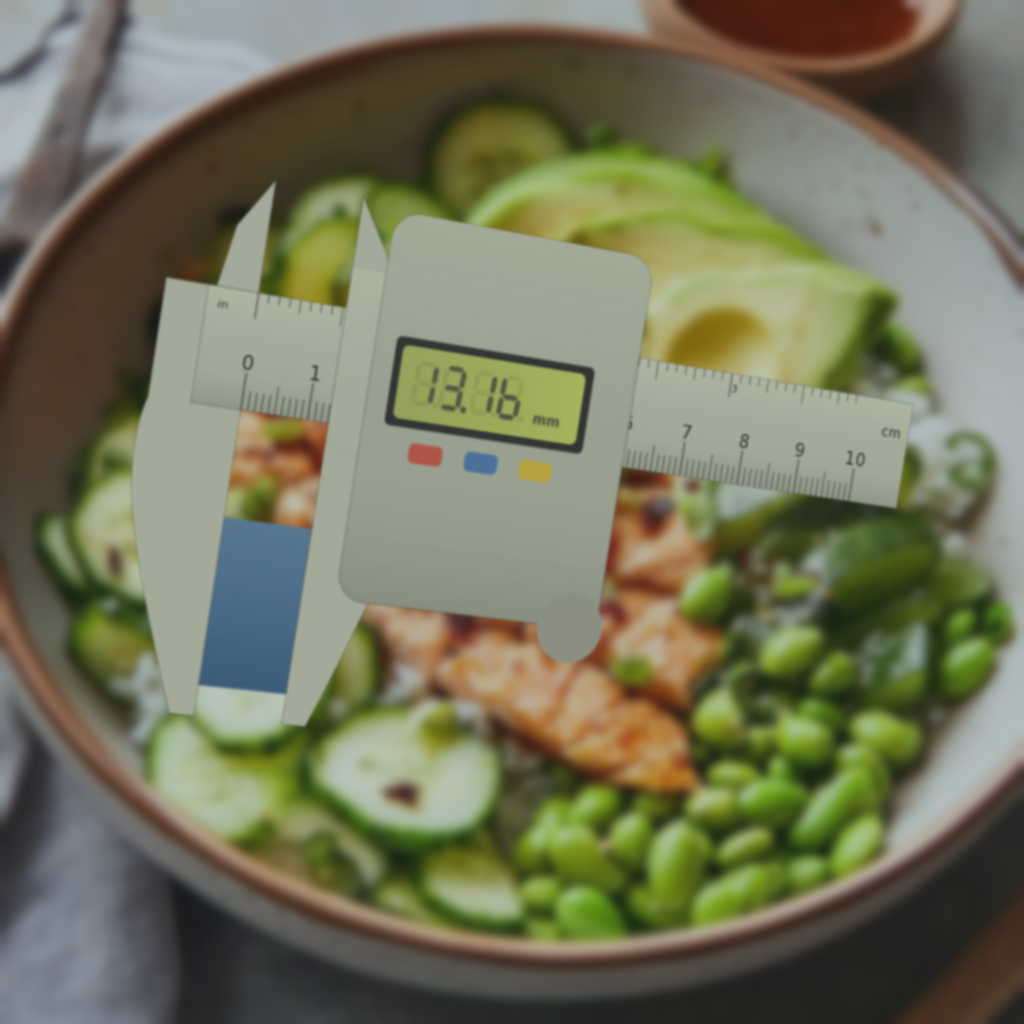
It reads 13.16 mm
